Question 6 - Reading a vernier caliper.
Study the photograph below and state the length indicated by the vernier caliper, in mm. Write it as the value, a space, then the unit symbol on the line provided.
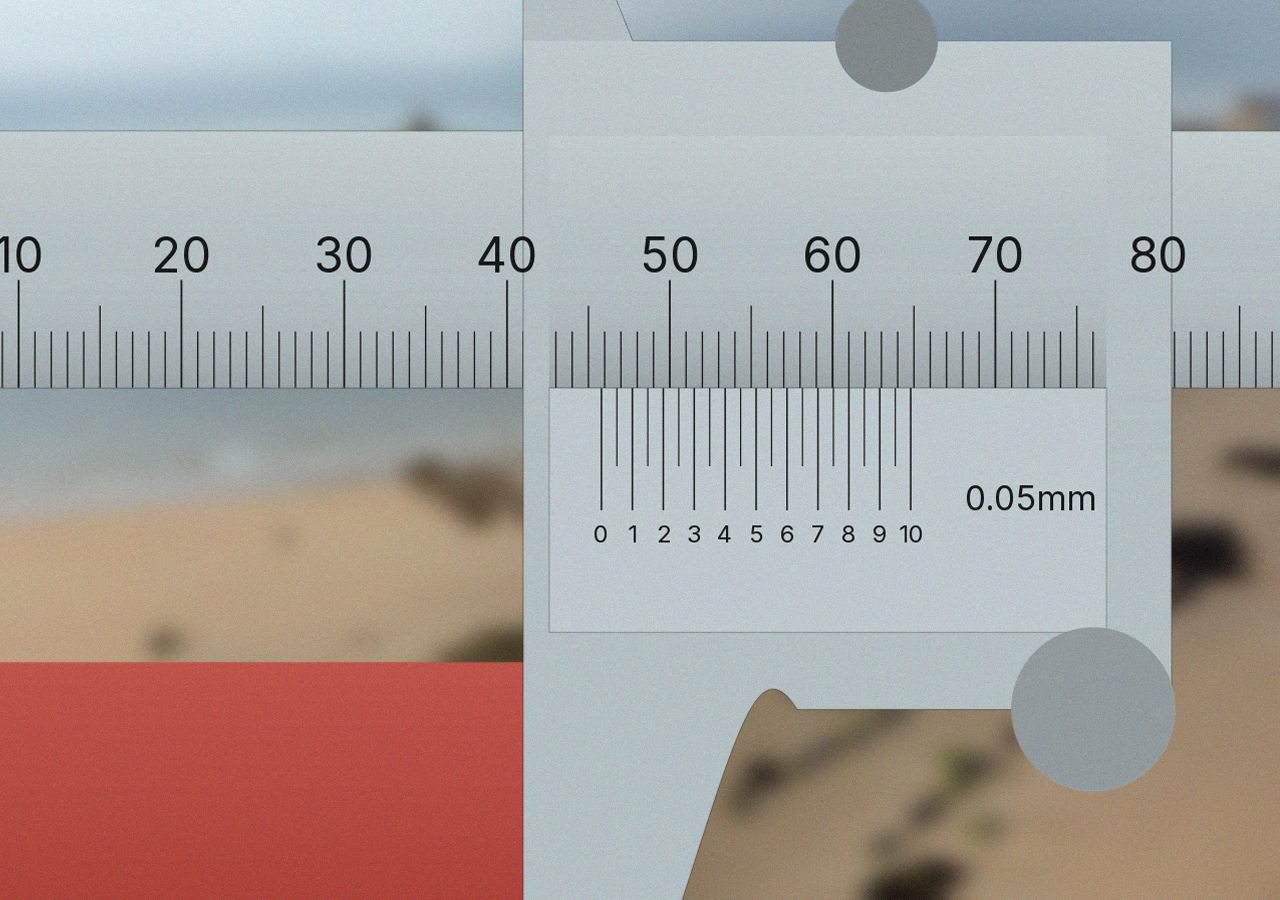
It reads 45.8 mm
